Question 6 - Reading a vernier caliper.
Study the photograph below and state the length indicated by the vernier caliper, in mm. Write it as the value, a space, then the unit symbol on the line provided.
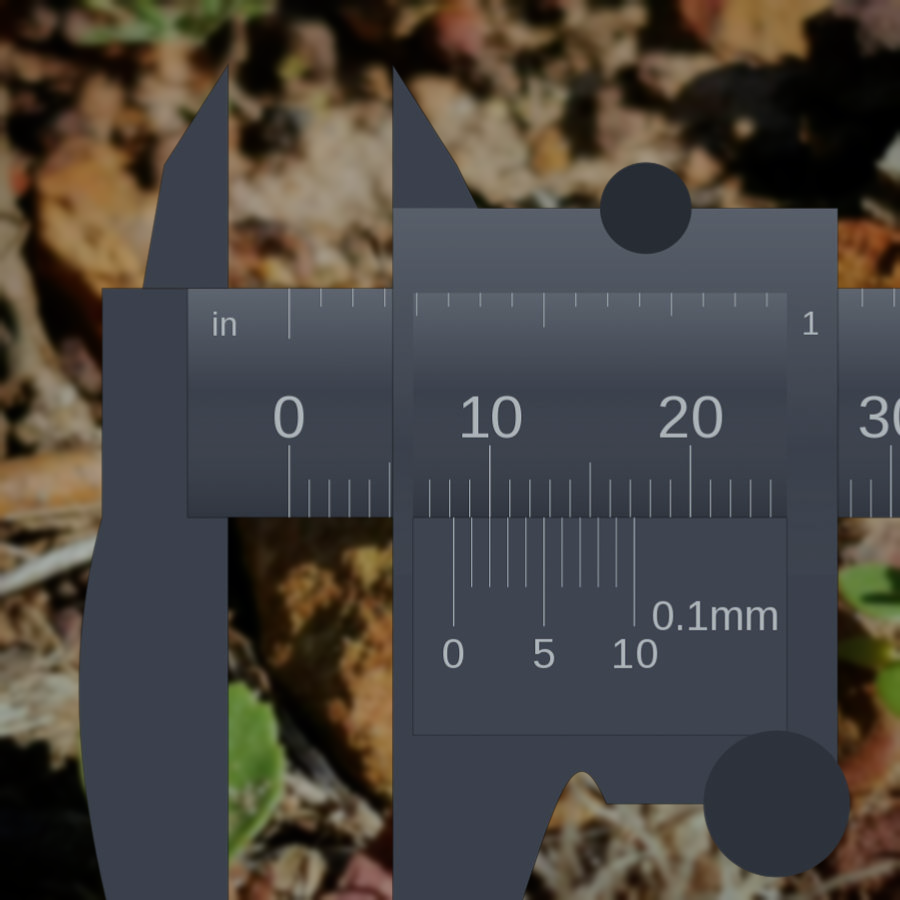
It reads 8.2 mm
